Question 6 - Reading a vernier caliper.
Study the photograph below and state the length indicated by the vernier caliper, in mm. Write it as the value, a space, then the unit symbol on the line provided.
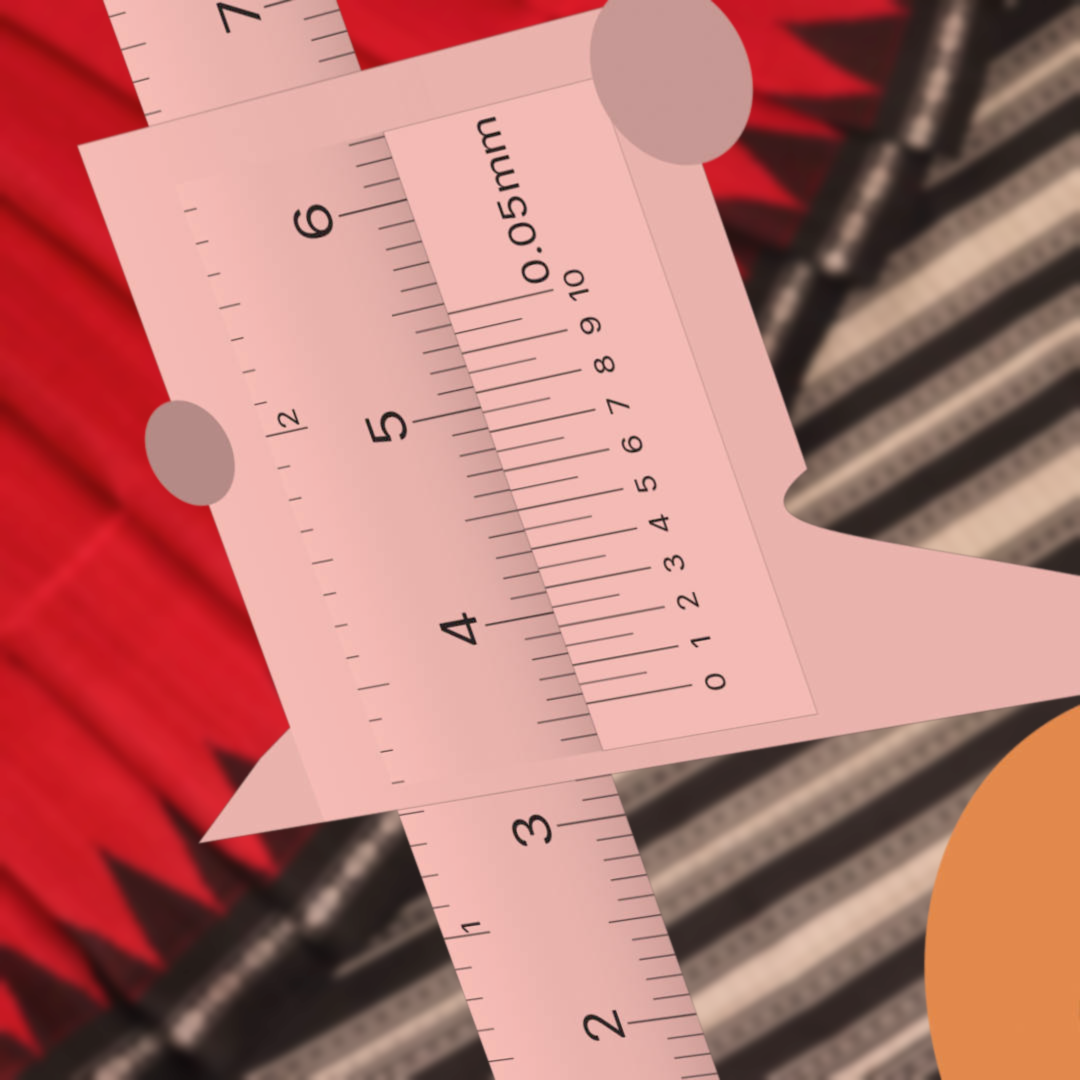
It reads 35.5 mm
